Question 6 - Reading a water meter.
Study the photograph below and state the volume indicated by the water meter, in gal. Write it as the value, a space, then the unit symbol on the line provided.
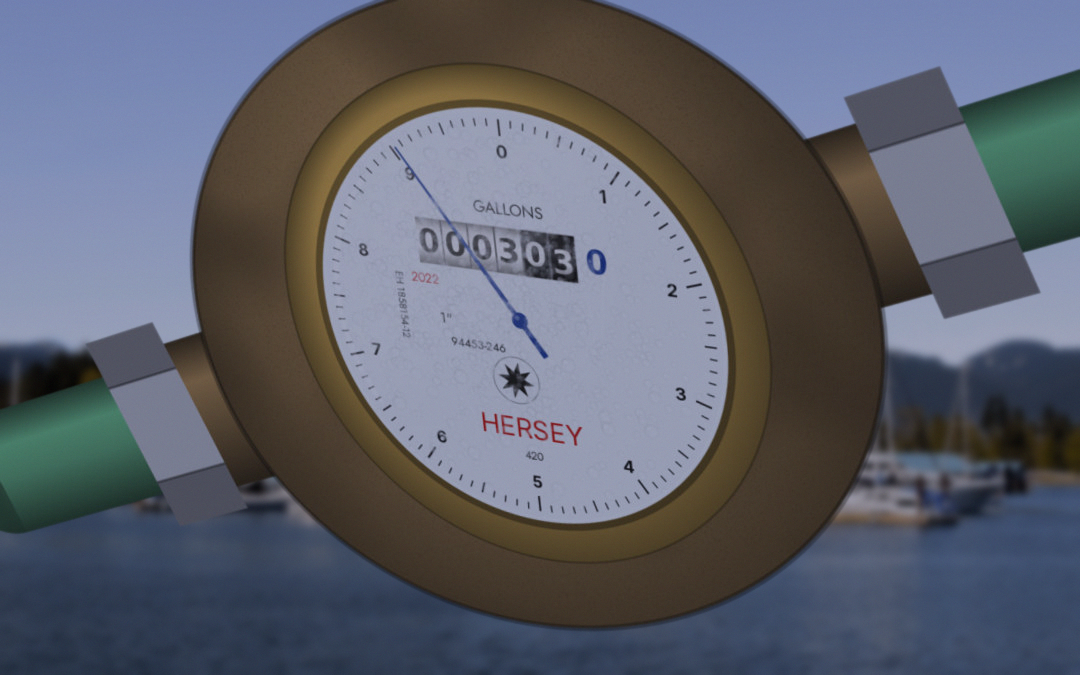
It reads 3029.0 gal
